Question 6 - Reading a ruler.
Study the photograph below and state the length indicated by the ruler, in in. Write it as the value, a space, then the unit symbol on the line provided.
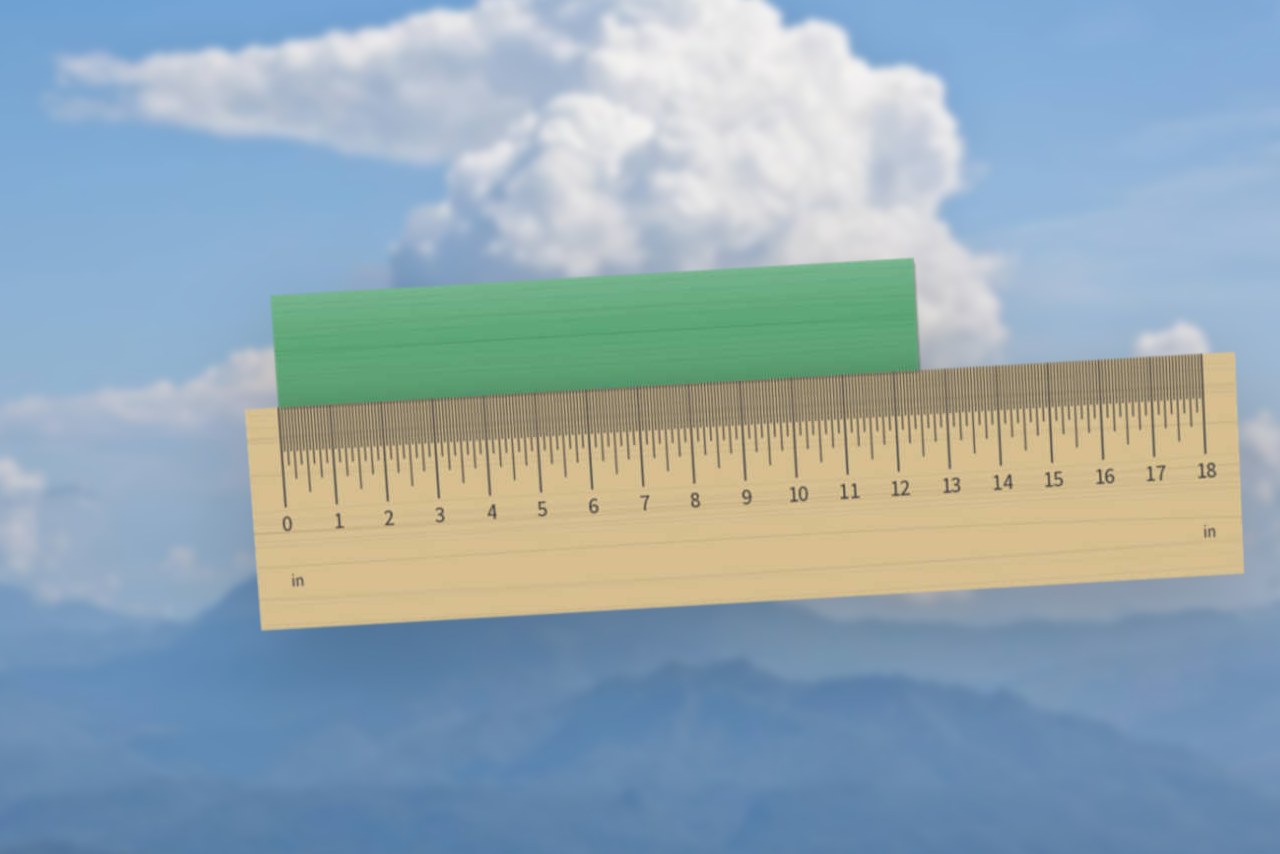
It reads 12.5 in
